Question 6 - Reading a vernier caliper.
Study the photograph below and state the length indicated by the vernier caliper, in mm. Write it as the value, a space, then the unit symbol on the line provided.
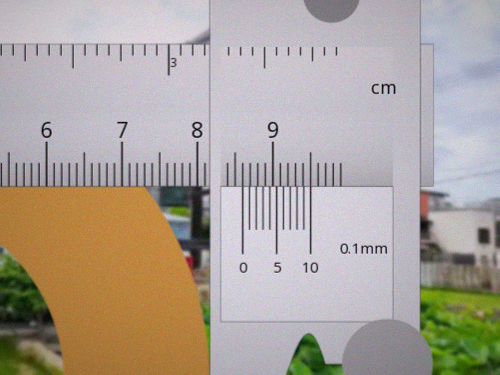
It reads 86.0 mm
